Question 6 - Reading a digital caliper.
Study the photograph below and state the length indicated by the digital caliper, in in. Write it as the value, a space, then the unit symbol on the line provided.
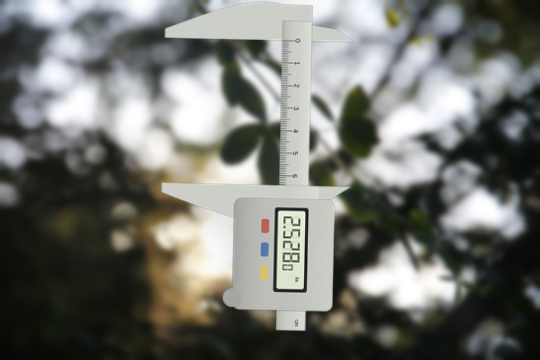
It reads 2.5280 in
